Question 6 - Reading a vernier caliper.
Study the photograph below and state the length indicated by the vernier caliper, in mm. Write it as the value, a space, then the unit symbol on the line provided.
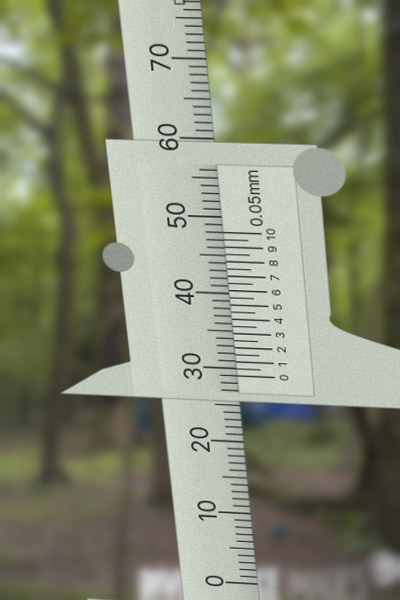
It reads 29.0 mm
